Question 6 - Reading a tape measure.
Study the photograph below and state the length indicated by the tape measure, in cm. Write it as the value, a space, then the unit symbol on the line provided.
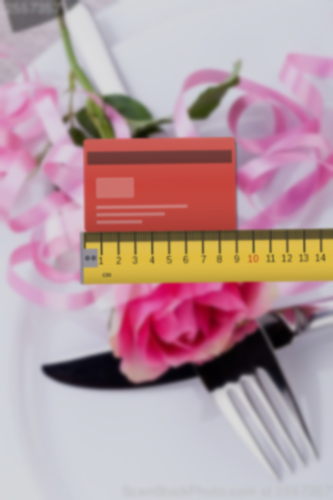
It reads 9 cm
